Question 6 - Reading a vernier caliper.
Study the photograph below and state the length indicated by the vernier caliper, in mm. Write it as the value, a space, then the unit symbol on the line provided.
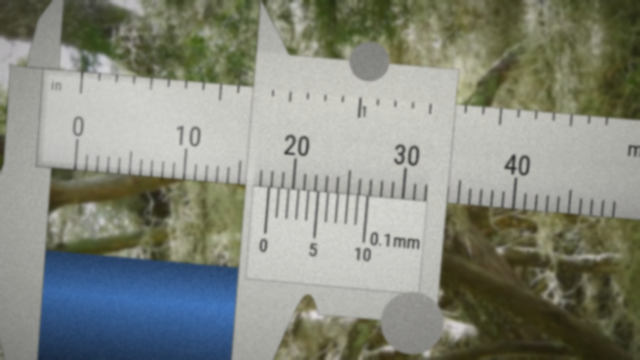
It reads 17.8 mm
